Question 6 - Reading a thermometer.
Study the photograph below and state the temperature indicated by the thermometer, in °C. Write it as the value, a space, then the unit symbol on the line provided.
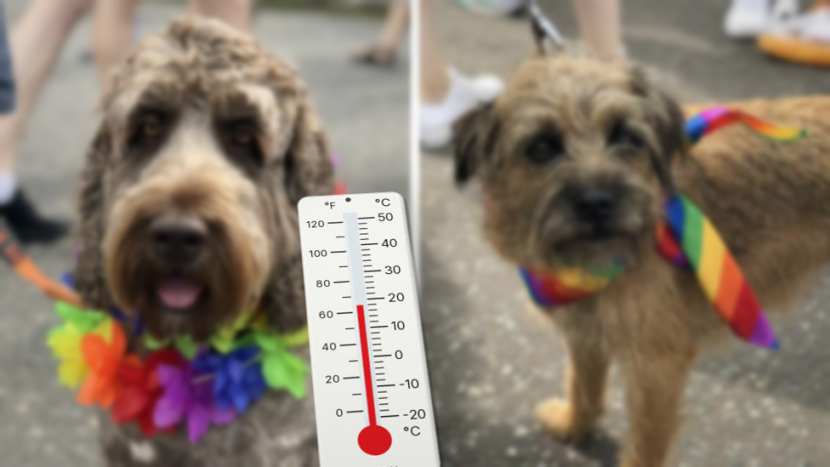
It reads 18 °C
